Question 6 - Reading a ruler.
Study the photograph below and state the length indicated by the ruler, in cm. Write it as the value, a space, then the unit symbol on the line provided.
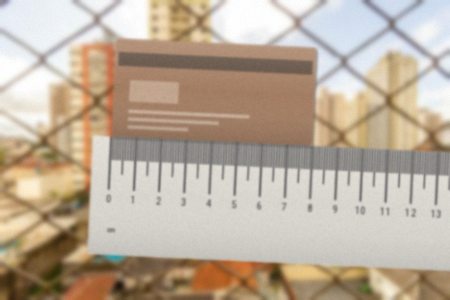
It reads 8 cm
